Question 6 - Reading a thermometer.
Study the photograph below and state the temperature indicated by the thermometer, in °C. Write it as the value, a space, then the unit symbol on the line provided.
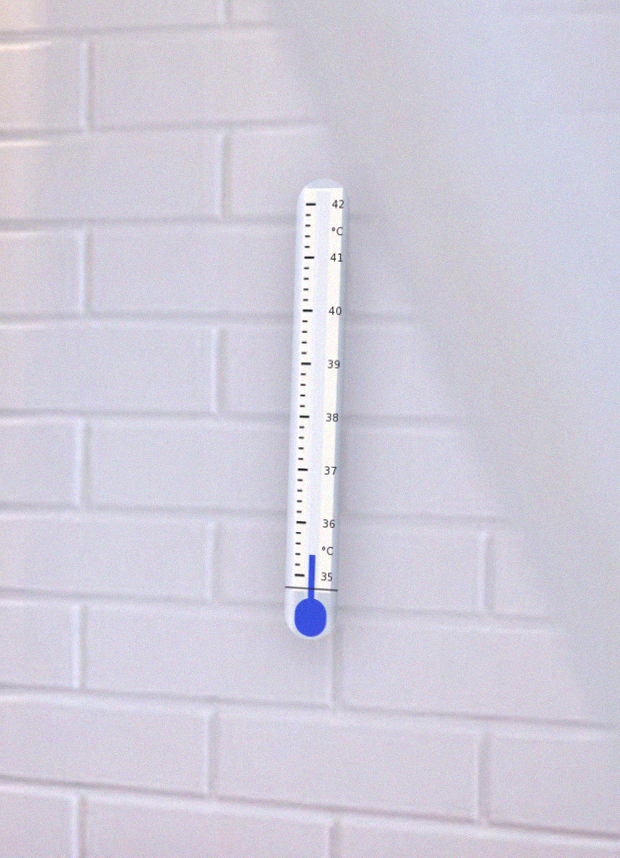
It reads 35.4 °C
